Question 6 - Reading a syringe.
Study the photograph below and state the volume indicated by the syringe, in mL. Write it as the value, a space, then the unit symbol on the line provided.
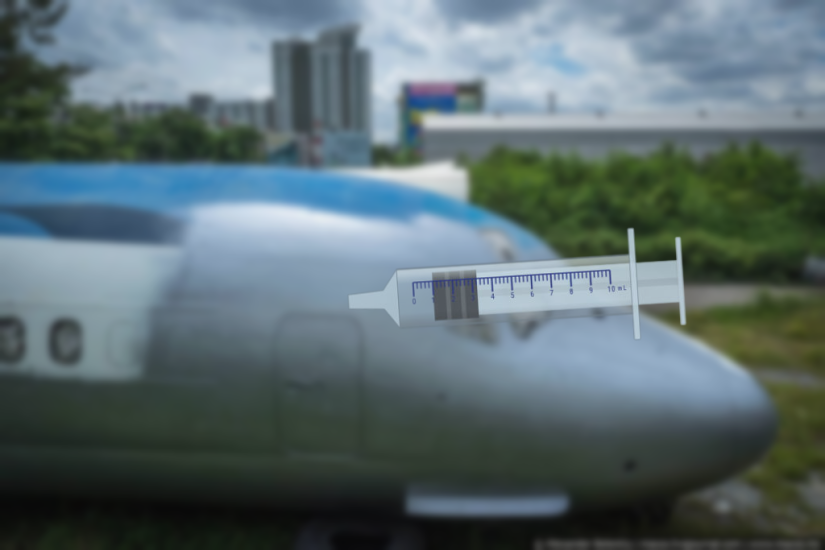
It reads 1 mL
